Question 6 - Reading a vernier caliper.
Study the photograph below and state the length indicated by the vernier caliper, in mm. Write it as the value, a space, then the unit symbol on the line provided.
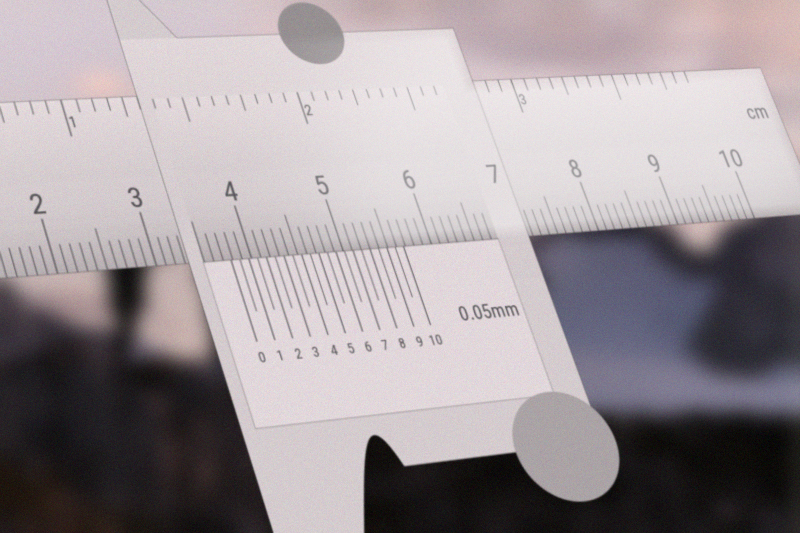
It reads 37.8 mm
